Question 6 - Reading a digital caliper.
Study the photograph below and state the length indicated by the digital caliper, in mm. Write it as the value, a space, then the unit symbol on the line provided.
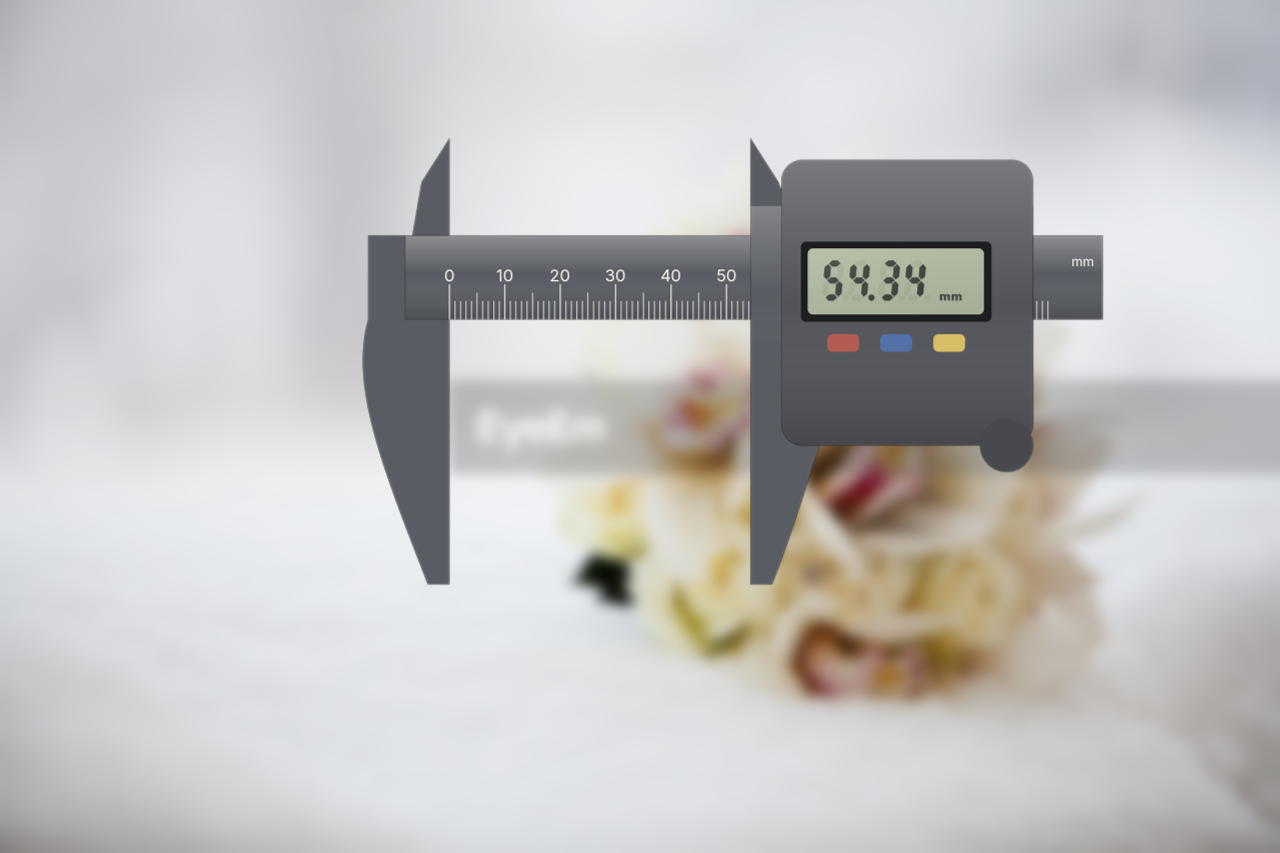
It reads 54.34 mm
